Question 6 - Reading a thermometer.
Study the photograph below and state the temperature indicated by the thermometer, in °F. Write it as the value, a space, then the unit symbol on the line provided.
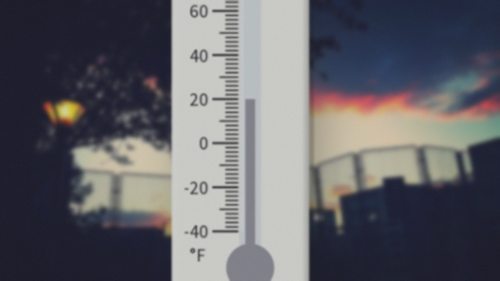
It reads 20 °F
